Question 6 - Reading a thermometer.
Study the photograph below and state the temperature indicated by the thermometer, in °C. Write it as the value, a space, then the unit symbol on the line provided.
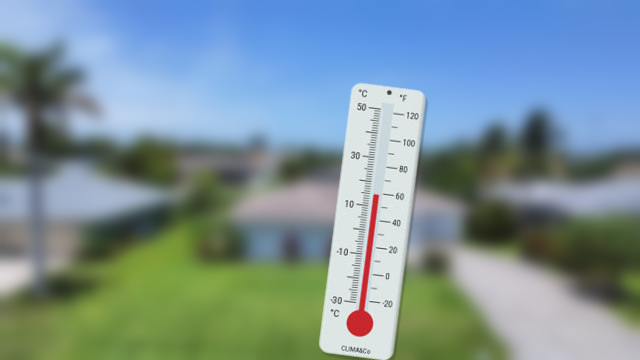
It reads 15 °C
